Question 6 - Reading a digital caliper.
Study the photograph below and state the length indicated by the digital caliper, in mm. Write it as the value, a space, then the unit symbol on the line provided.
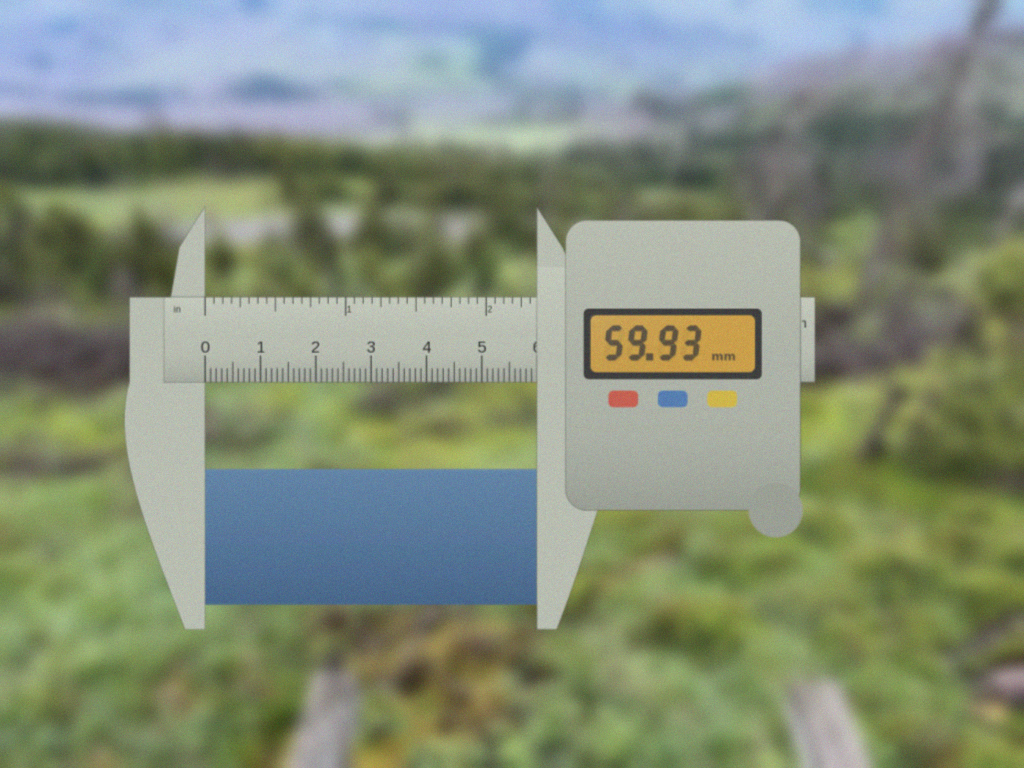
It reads 59.93 mm
